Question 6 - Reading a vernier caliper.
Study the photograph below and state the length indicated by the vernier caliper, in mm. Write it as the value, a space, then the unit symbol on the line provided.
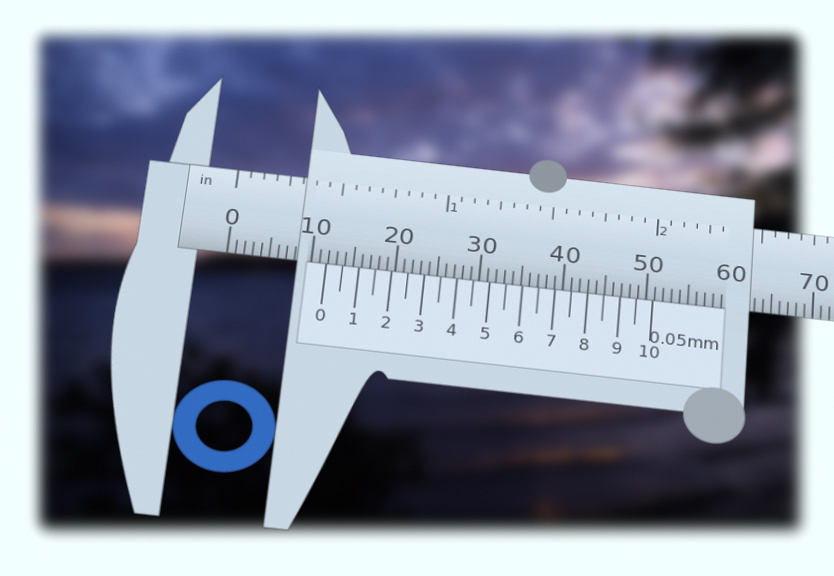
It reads 11.8 mm
